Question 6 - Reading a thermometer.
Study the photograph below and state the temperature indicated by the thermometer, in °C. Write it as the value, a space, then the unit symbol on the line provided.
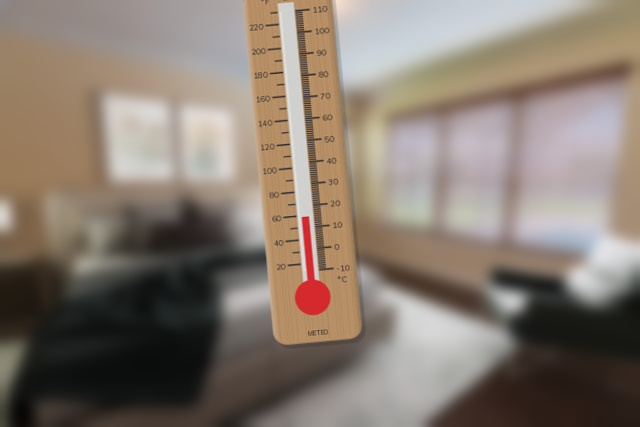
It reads 15 °C
